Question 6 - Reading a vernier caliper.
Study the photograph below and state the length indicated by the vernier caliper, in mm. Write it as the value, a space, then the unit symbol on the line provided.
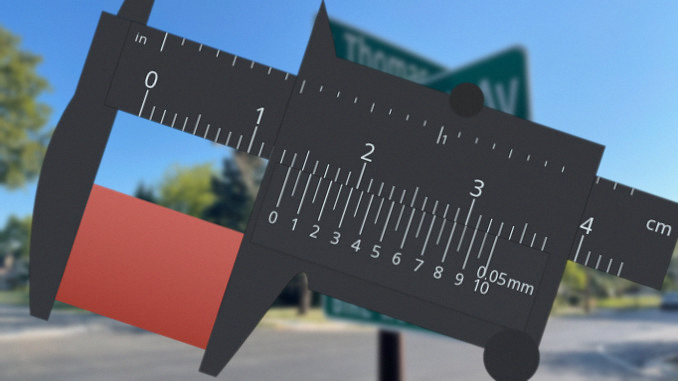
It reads 13.9 mm
